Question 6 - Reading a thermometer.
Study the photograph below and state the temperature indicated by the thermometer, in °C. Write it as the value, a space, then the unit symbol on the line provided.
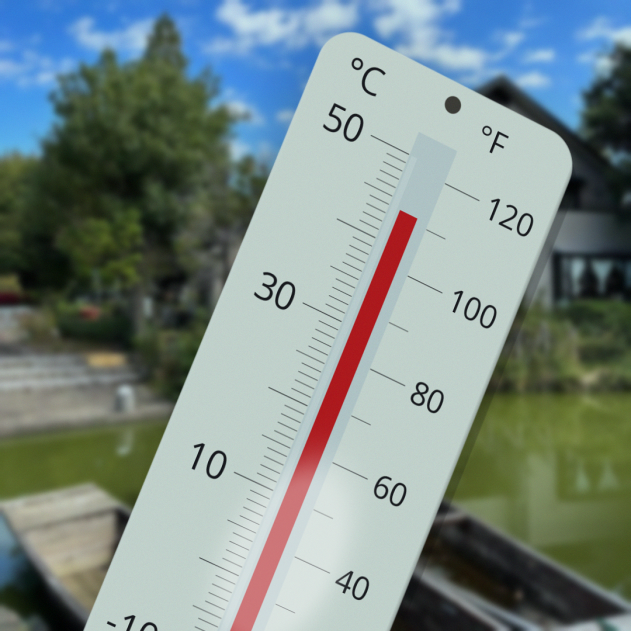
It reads 44 °C
